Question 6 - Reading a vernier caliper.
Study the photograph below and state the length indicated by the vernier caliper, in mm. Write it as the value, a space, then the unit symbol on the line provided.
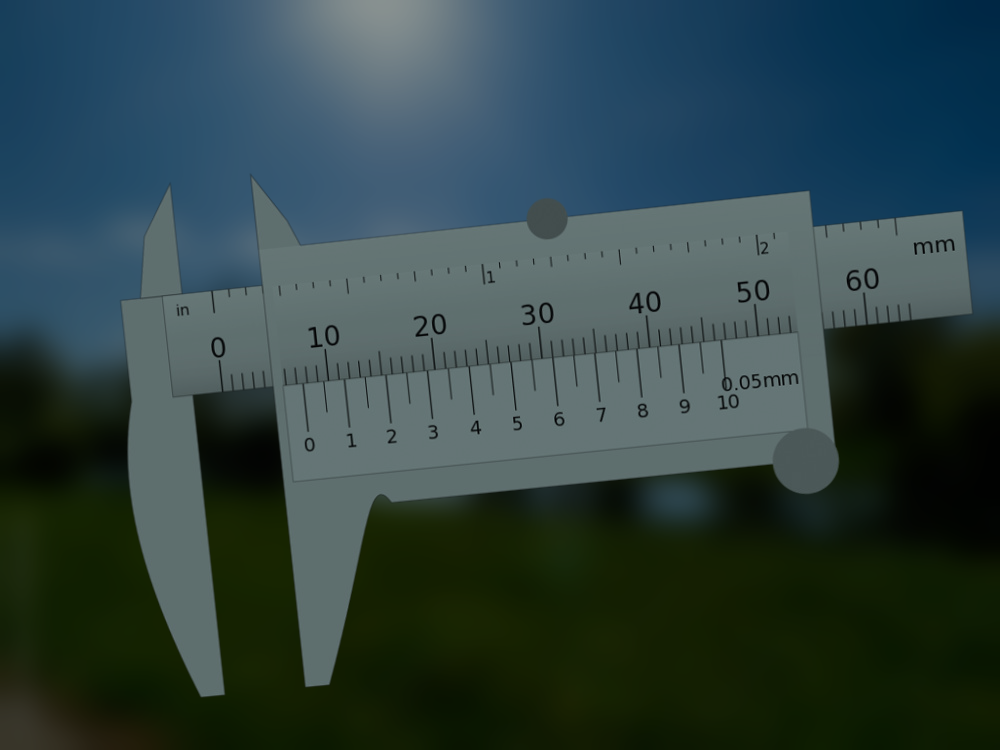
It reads 7.6 mm
